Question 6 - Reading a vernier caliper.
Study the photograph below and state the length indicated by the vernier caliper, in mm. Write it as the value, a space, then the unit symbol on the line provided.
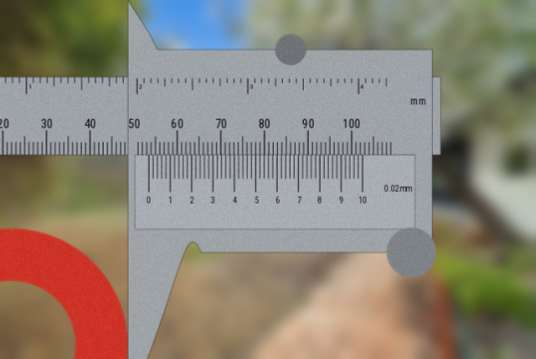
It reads 53.5 mm
